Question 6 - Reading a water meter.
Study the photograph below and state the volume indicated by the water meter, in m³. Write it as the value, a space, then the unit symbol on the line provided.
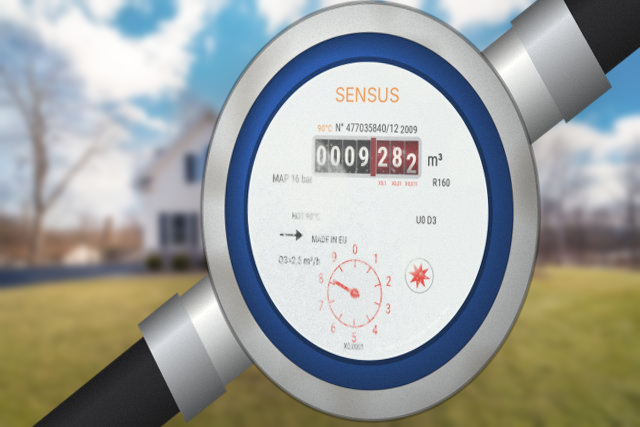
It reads 9.2818 m³
